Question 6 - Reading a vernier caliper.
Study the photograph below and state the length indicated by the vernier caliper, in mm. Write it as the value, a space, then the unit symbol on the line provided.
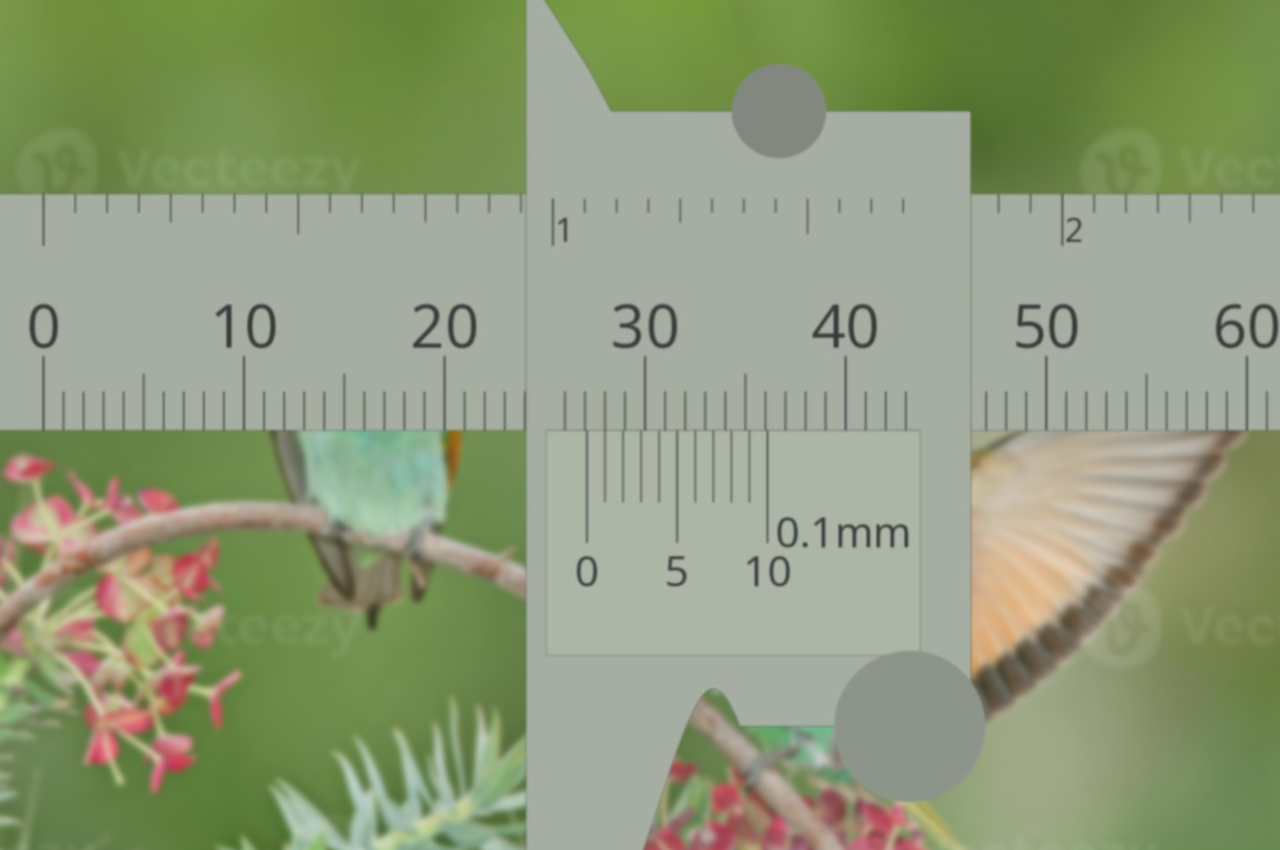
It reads 27.1 mm
